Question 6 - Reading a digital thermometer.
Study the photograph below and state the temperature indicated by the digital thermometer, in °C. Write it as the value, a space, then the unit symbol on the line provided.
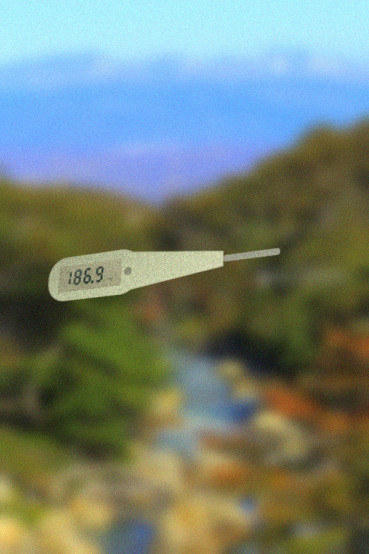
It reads 186.9 °C
